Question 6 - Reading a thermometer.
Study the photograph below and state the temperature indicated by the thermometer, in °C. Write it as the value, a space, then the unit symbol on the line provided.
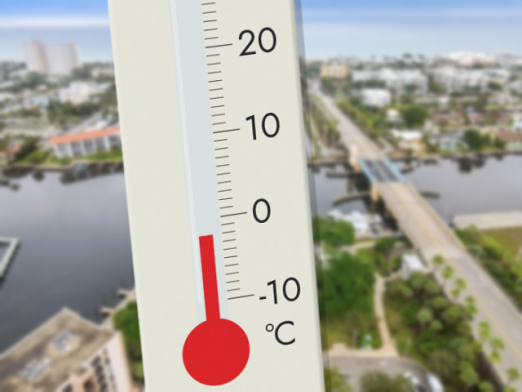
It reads -2 °C
